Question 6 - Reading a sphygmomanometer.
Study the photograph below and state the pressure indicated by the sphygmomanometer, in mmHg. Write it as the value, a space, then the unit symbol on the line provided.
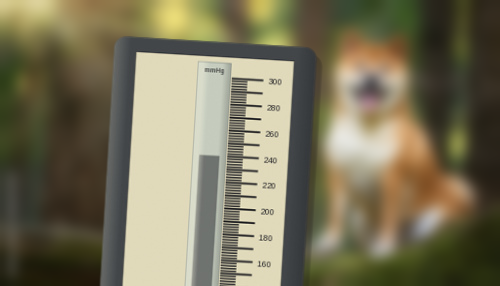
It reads 240 mmHg
